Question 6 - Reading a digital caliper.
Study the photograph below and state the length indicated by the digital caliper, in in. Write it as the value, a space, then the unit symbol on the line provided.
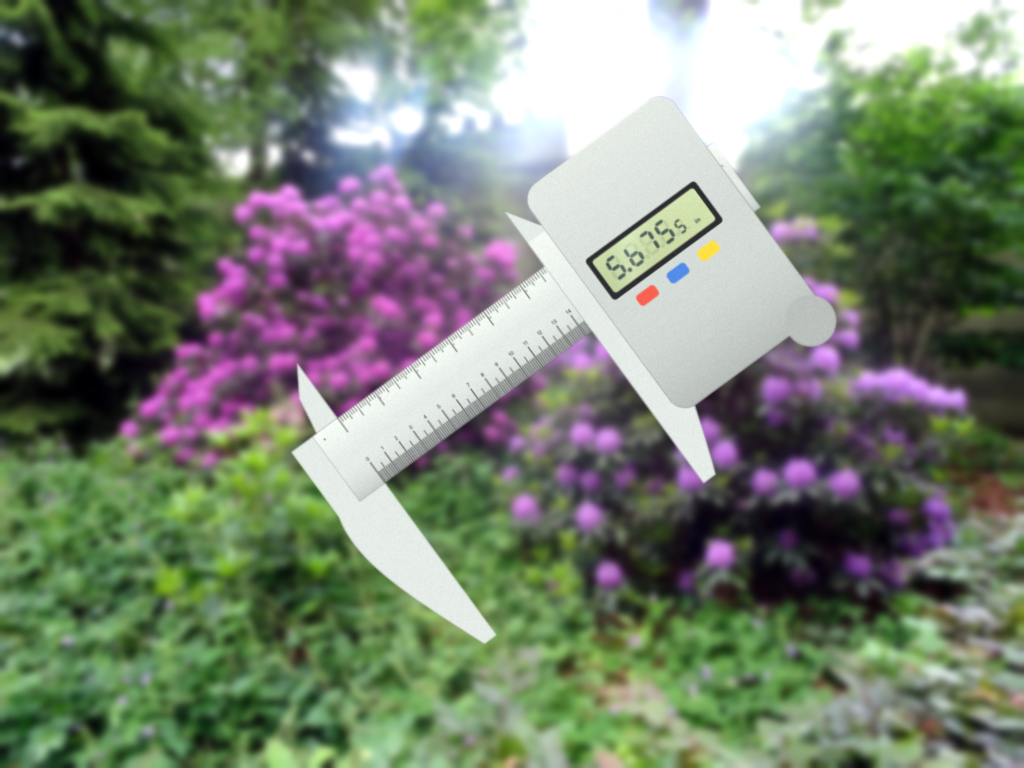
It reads 5.6755 in
